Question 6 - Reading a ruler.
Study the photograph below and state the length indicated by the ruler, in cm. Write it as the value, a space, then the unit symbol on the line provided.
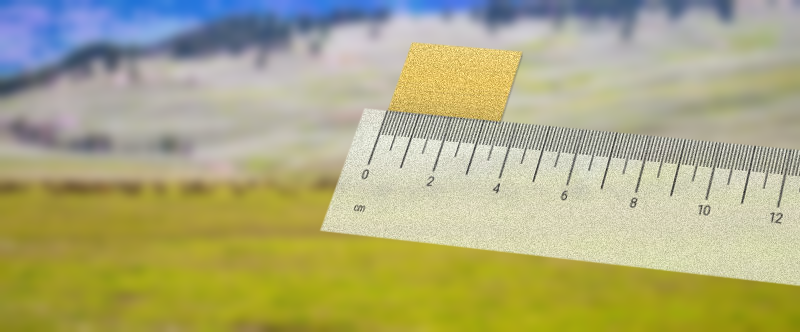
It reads 3.5 cm
